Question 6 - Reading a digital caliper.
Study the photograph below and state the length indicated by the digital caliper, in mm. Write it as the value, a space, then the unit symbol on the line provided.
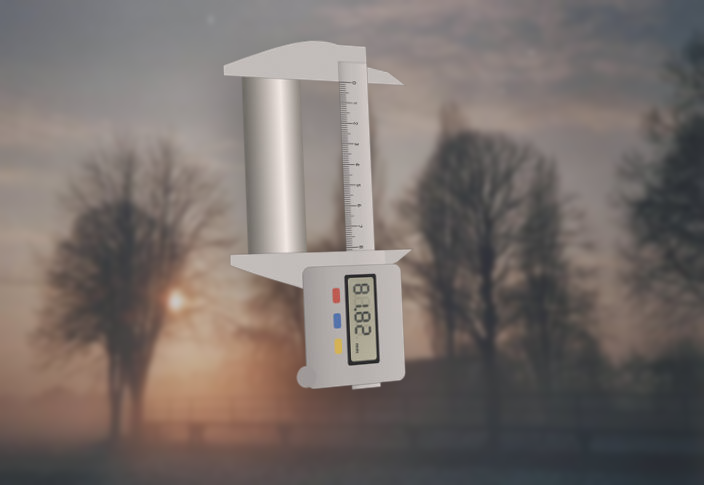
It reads 81.82 mm
